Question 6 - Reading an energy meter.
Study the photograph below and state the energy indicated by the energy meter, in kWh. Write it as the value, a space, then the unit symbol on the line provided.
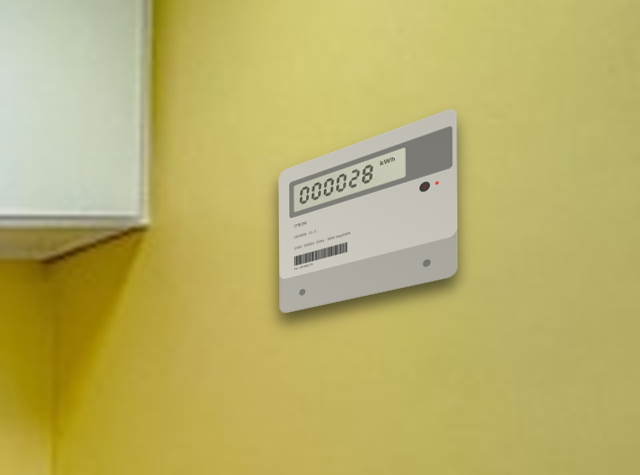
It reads 28 kWh
